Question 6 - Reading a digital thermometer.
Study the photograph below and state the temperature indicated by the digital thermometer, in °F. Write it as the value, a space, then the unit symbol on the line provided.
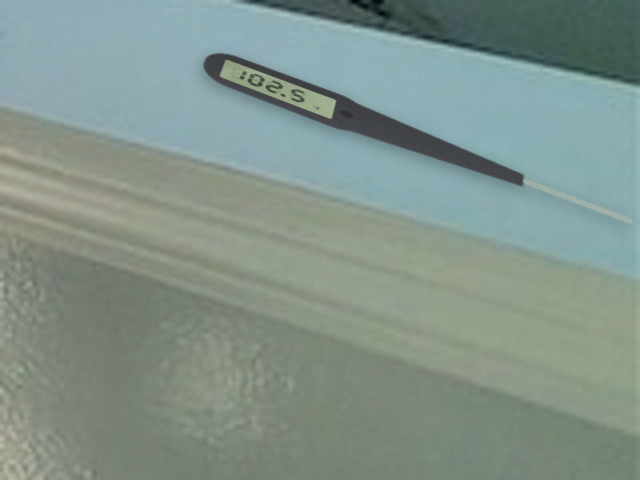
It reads 102.5 °F
